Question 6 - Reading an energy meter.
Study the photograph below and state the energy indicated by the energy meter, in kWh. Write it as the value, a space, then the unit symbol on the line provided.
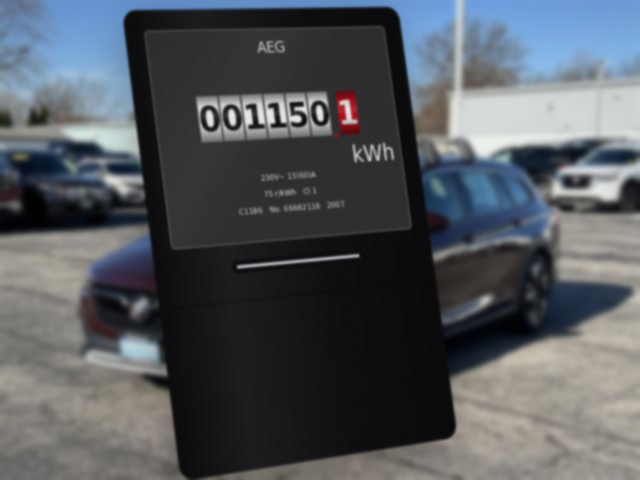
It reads 1150.1 kWh
